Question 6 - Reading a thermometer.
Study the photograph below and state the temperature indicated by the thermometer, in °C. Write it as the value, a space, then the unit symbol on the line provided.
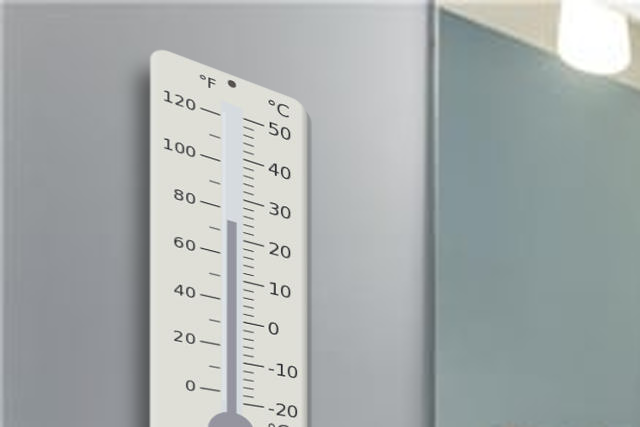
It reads 24 °C
